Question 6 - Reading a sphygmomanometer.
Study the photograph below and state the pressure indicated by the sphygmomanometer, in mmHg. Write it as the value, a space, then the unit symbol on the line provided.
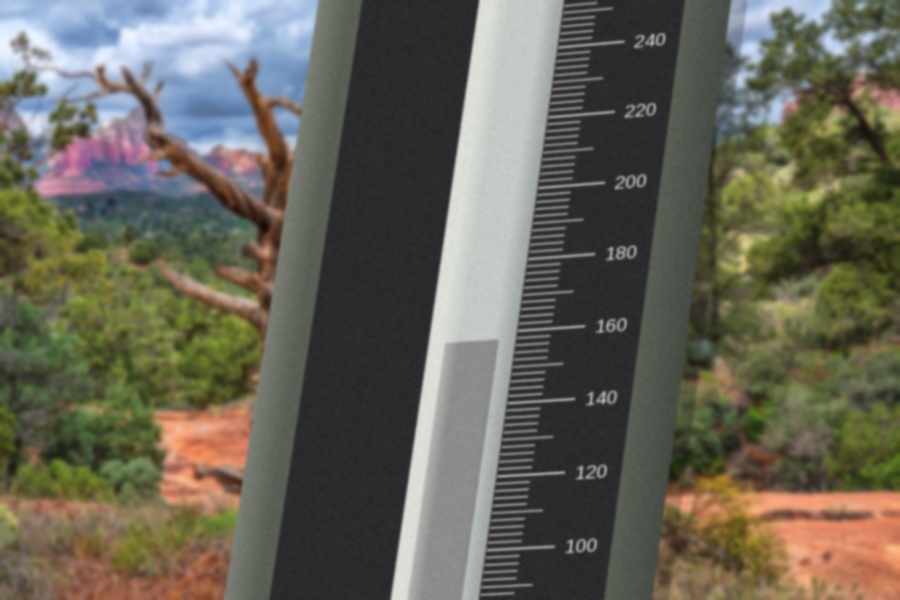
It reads 158 mmHg
